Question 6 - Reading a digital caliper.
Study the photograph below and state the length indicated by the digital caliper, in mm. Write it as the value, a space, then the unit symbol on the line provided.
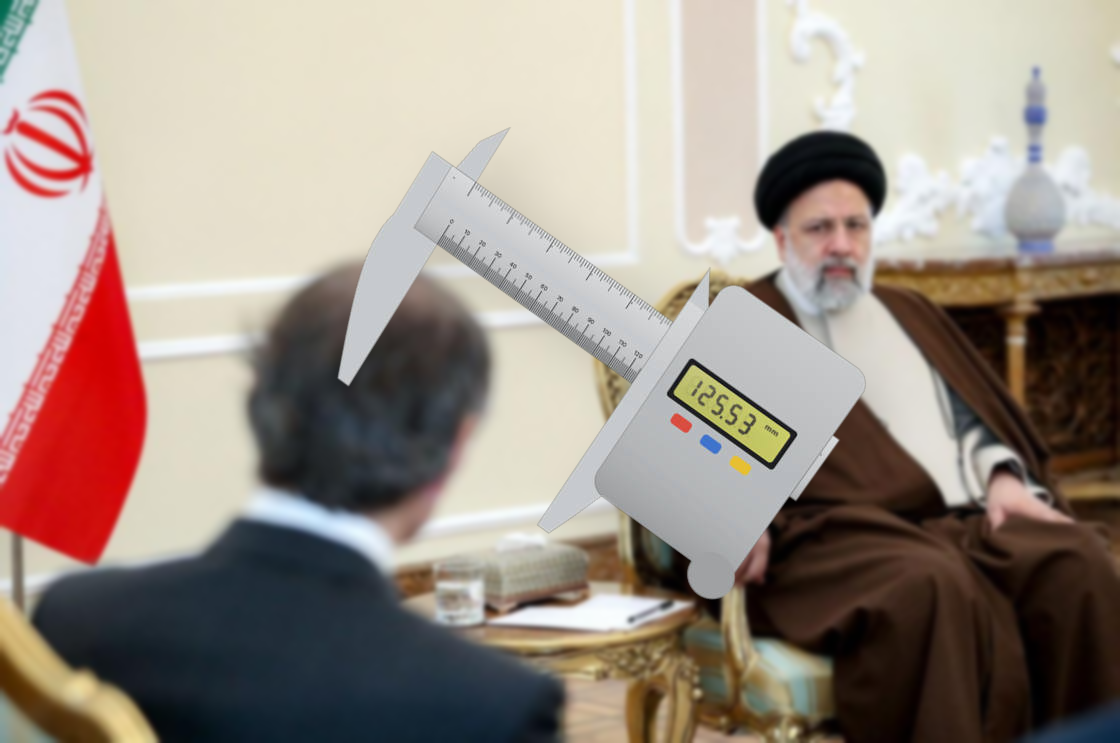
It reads 125.53 mm
